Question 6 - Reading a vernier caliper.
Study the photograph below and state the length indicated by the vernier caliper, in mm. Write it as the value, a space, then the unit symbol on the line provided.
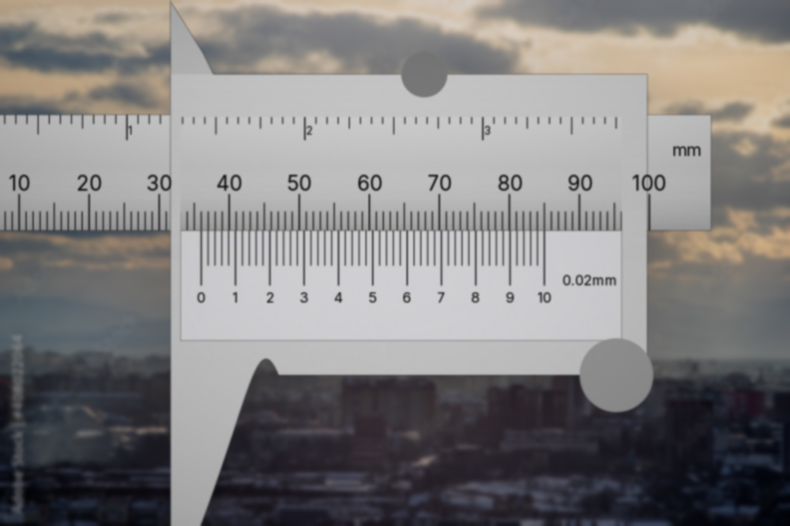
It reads 36.0 mm
